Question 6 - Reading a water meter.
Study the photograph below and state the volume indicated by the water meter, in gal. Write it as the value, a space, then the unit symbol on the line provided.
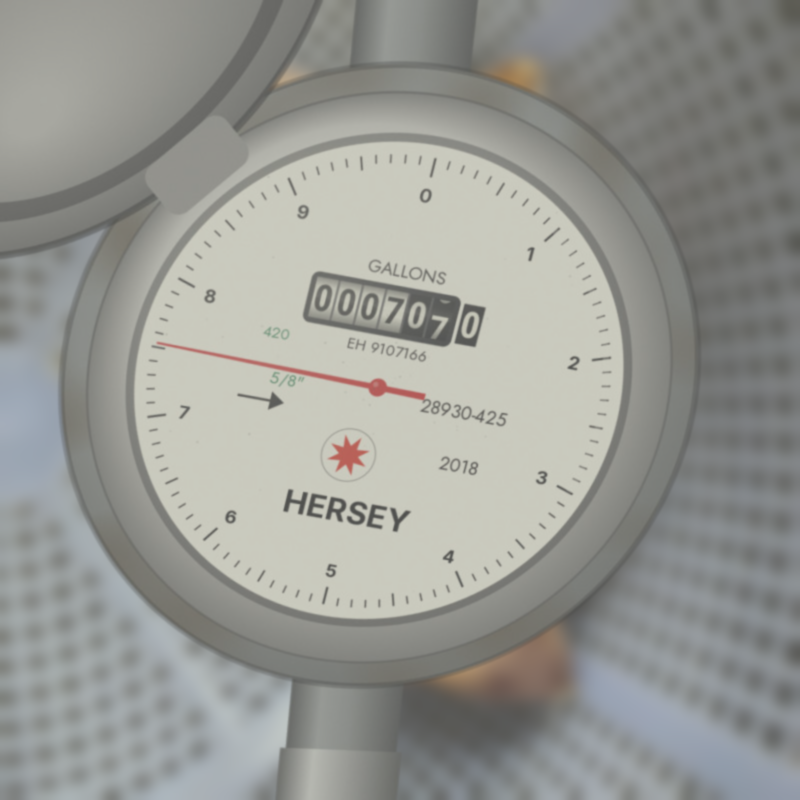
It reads 7067.5 gal
